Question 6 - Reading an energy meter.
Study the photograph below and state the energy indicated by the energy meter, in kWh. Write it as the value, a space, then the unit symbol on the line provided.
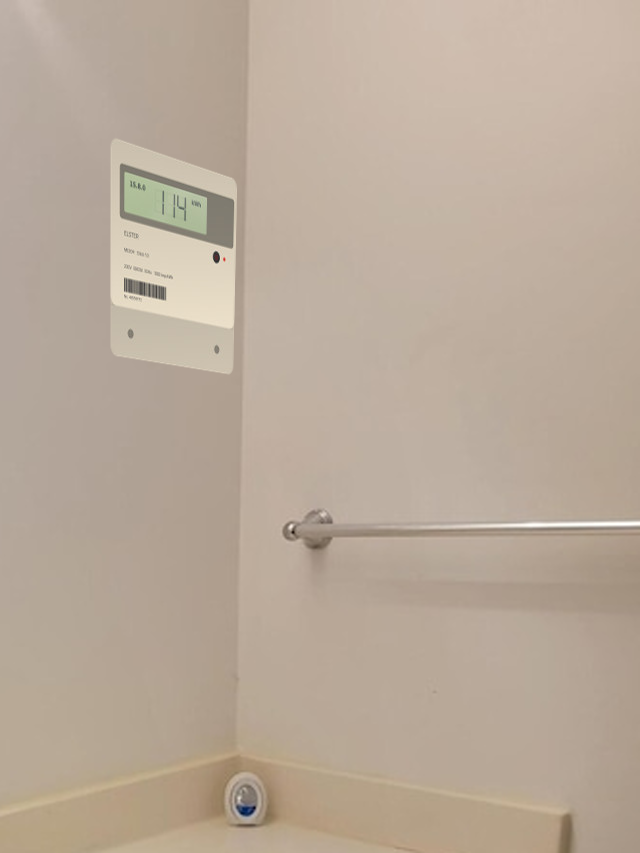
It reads 114 kWh
